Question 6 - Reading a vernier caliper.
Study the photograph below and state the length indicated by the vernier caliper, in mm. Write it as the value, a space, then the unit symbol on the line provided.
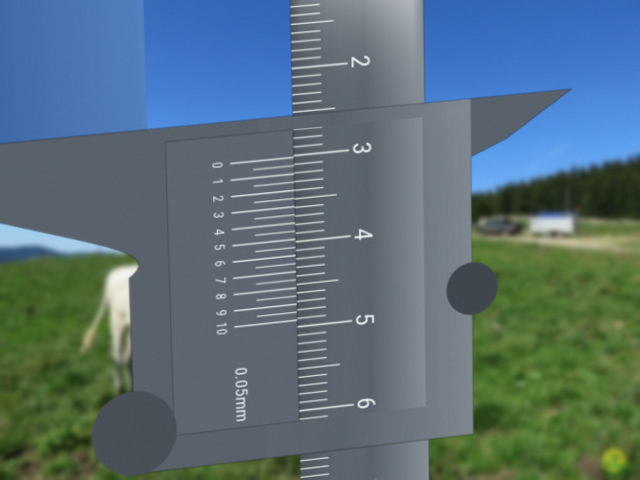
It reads 30.2 mm
